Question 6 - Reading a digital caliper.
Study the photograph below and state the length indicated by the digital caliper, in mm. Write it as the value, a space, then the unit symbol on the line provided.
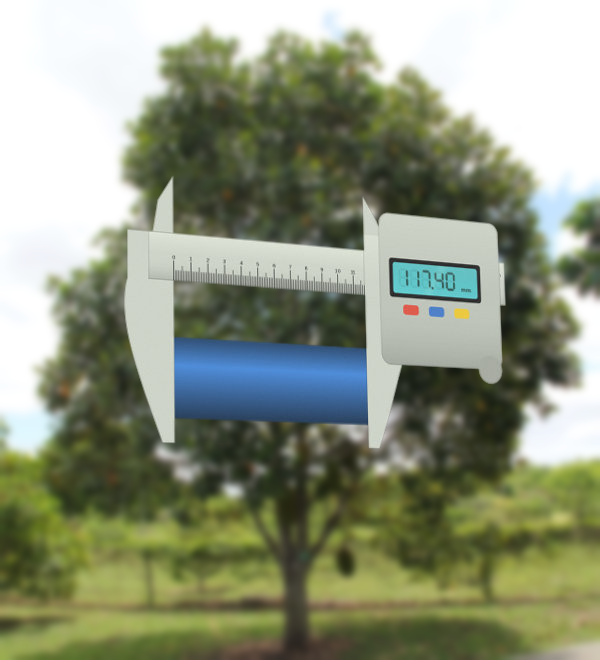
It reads 117.40 mm
